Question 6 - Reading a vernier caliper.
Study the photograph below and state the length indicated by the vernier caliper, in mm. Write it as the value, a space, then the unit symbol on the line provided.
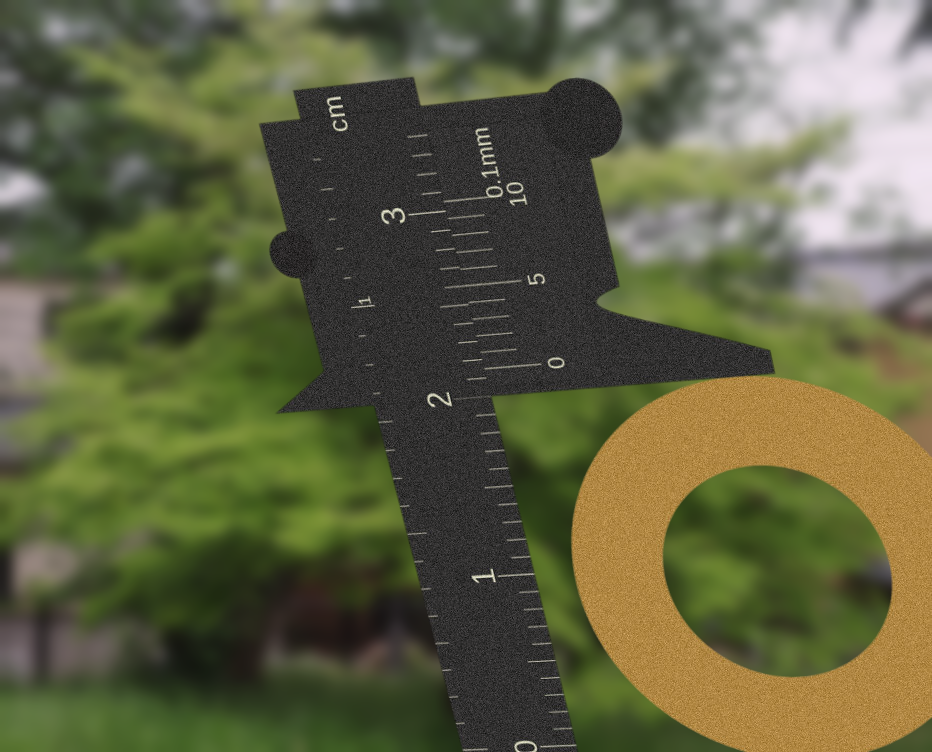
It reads 21.5 mm
